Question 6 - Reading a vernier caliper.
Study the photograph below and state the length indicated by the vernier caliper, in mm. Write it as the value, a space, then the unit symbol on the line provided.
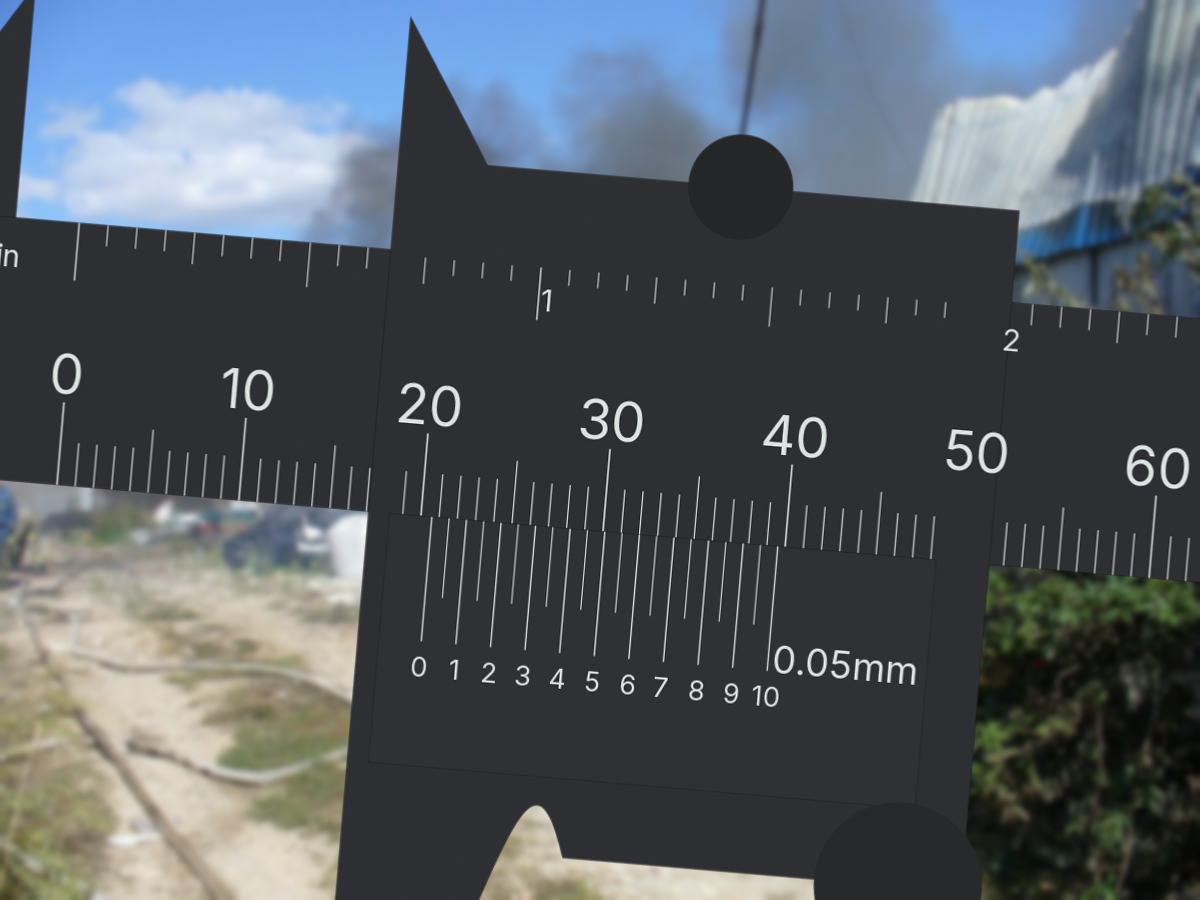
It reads 20.6 mm
